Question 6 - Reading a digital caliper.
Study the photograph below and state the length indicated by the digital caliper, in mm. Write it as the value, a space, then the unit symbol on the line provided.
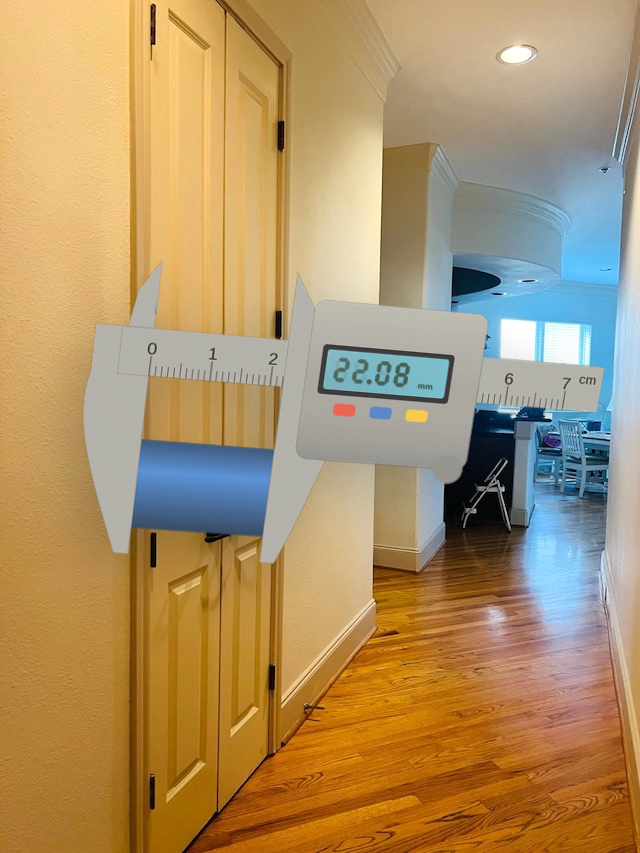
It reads 22.08 mm
